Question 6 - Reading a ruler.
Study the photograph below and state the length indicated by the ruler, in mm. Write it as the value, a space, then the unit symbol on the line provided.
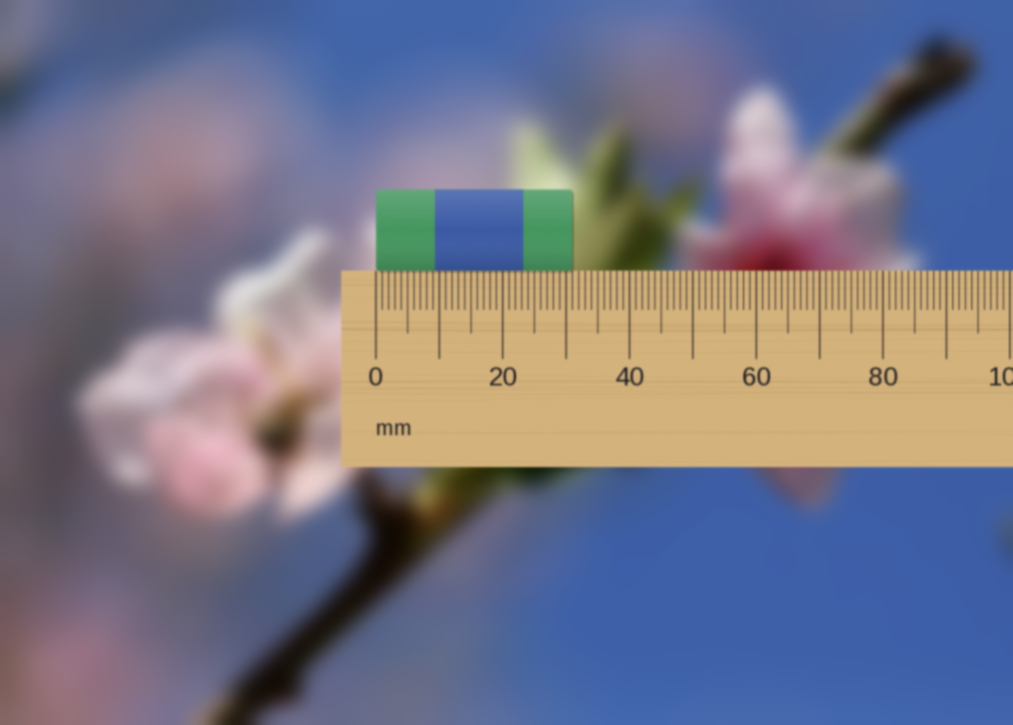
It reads 31 mm
